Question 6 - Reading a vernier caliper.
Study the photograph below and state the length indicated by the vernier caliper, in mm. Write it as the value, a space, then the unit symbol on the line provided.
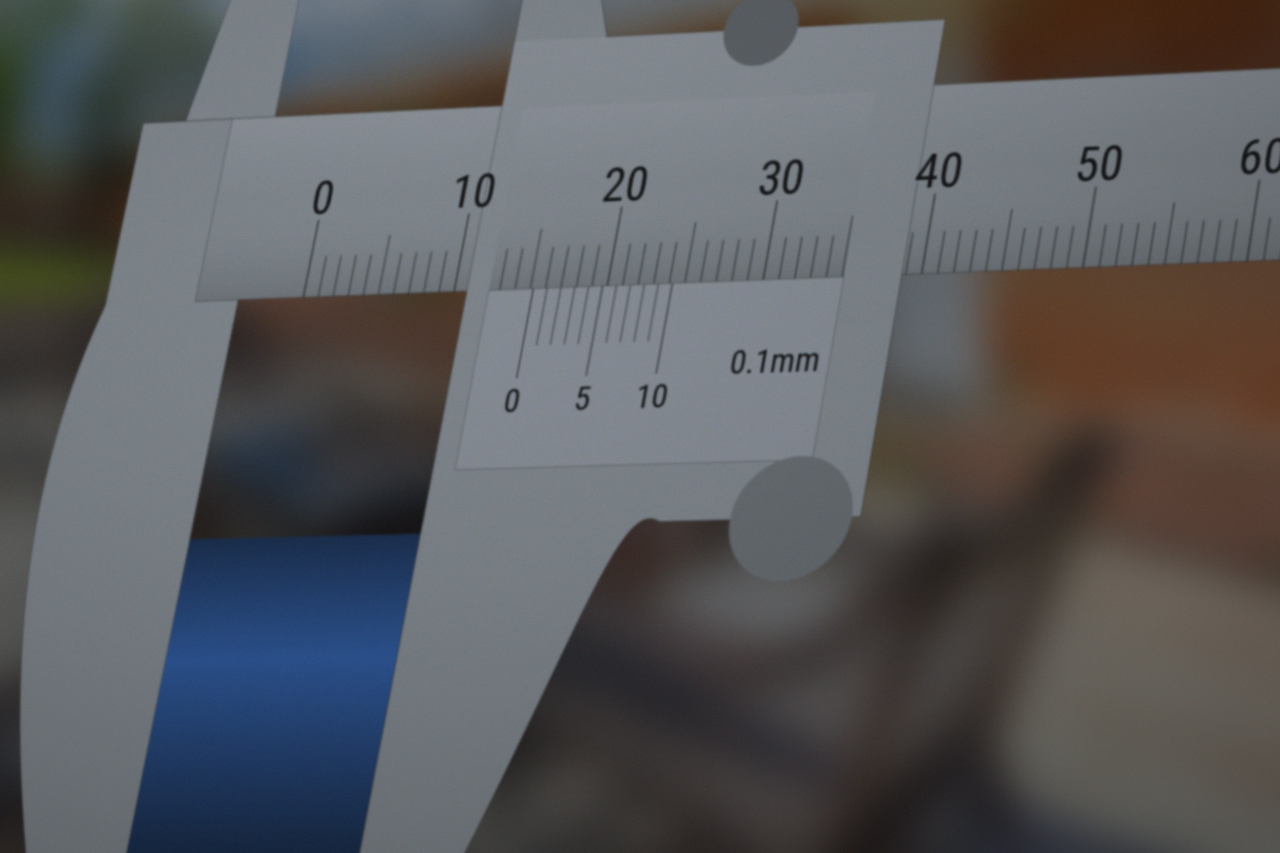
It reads 15.2 mm
